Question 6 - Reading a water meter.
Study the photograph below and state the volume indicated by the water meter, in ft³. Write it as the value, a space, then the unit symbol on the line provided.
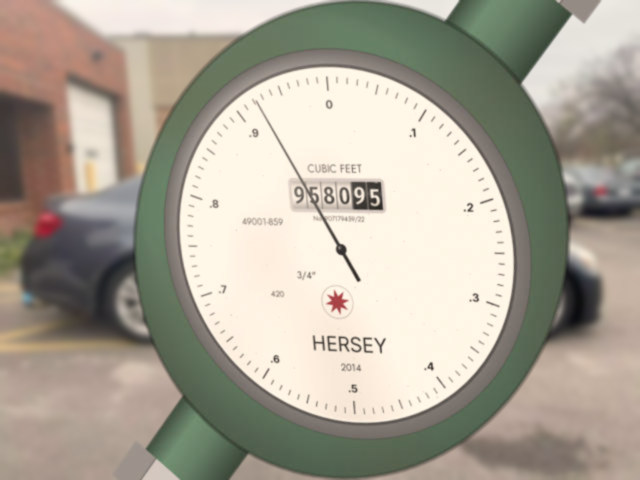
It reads 958094.92 ft³
